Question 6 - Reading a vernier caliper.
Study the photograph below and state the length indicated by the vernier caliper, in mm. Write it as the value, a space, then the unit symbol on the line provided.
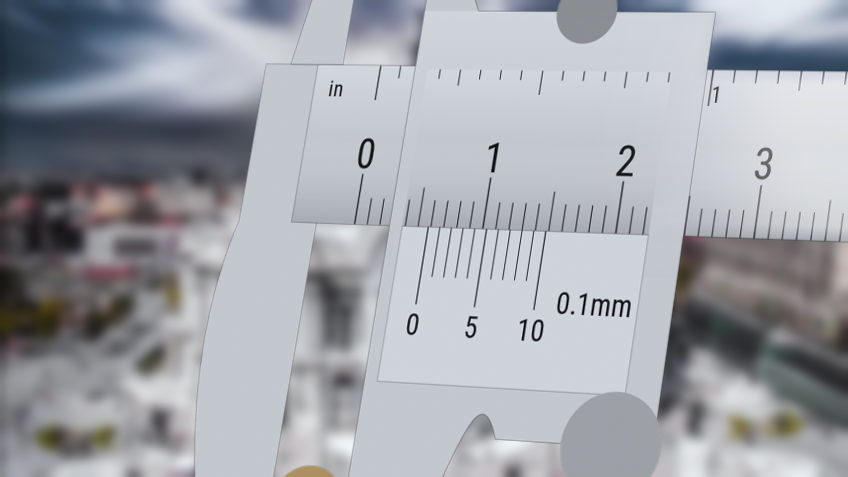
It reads 5.8 mm
